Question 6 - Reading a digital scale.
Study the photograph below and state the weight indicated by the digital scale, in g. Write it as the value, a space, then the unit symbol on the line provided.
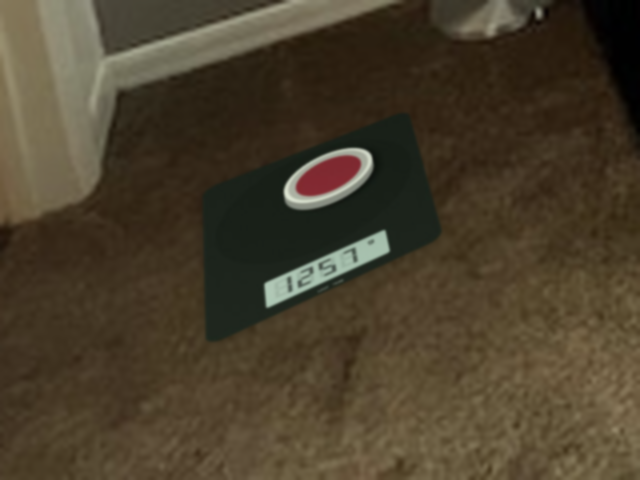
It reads 1257 g
